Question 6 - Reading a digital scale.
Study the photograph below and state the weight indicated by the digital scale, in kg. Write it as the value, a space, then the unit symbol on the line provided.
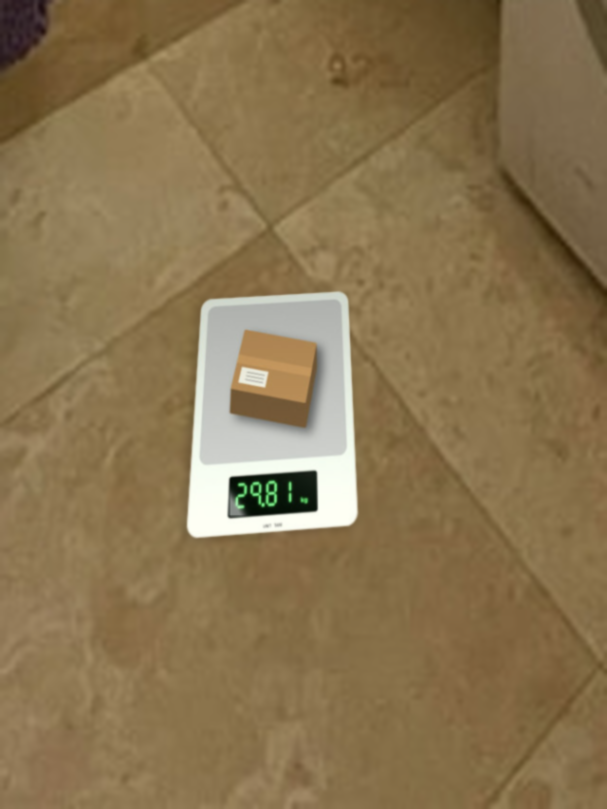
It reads 29.81 kg
